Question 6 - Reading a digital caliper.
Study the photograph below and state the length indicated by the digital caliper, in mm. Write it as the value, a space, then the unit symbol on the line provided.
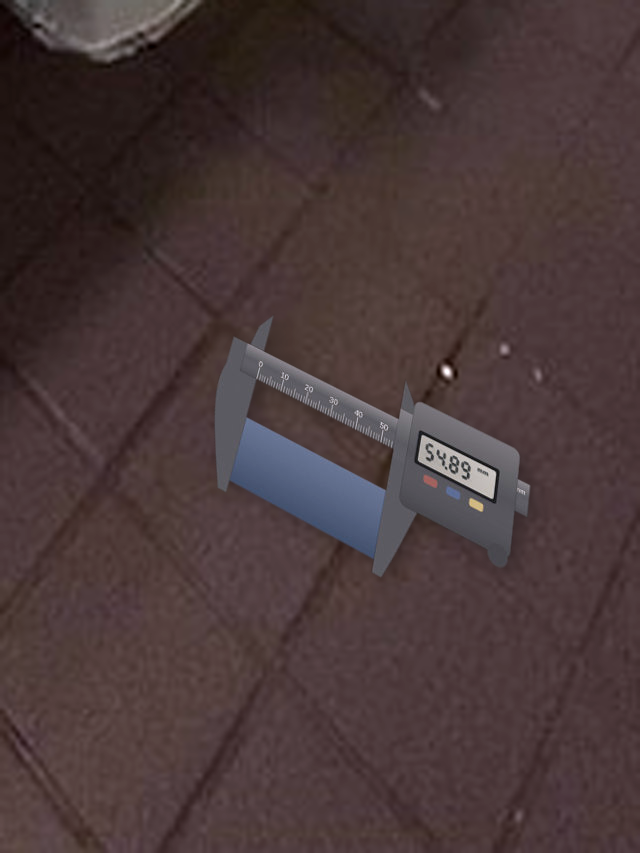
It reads 54.89 mm
